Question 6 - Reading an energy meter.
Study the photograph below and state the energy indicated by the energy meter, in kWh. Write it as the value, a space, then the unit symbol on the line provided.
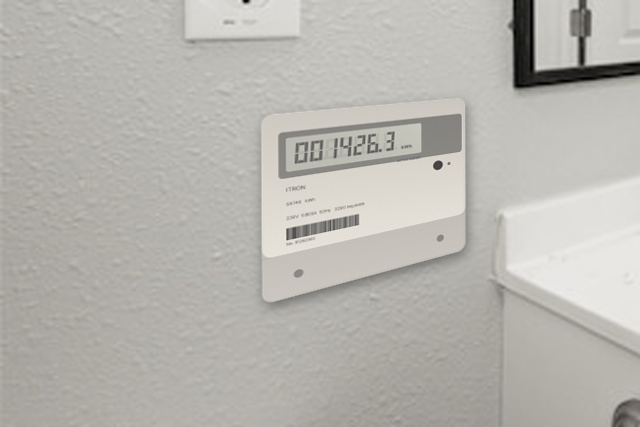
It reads 1426.3 kWh
